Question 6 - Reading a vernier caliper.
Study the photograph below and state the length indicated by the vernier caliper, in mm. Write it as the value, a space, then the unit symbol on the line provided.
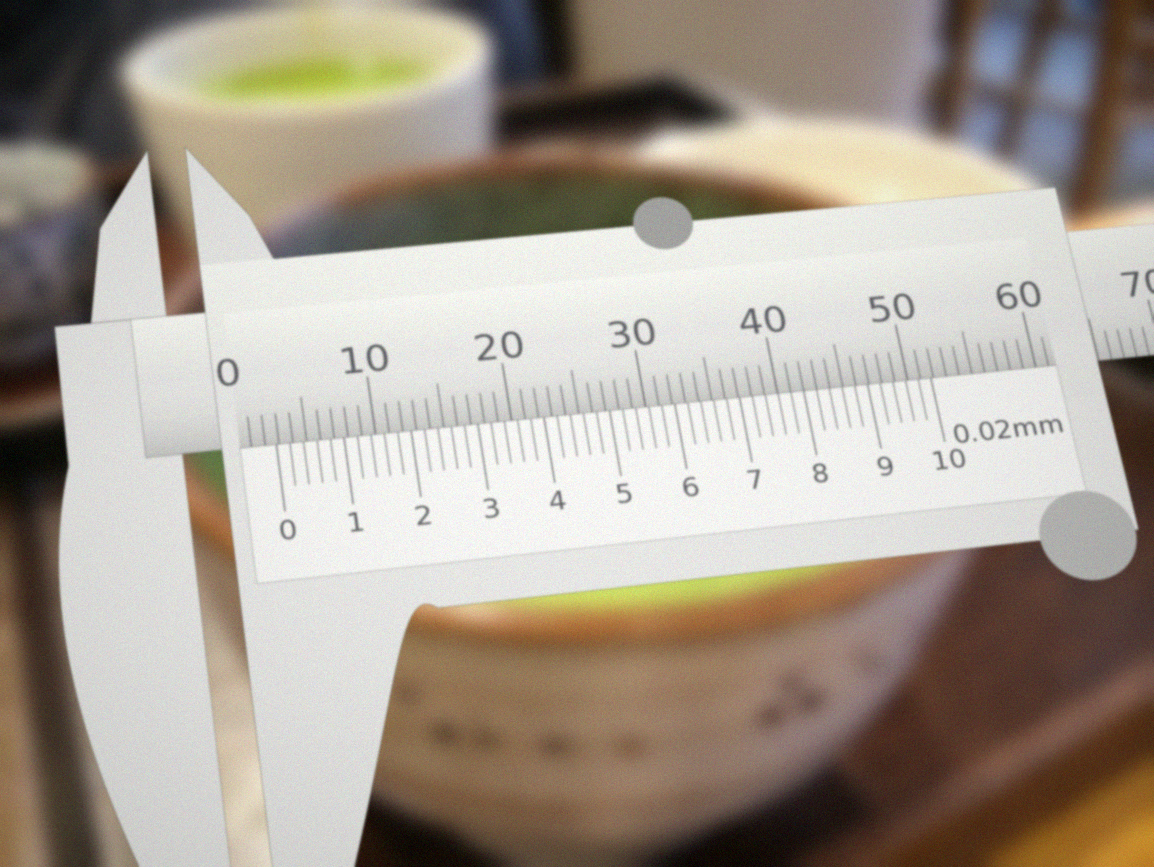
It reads 2.8 mm
